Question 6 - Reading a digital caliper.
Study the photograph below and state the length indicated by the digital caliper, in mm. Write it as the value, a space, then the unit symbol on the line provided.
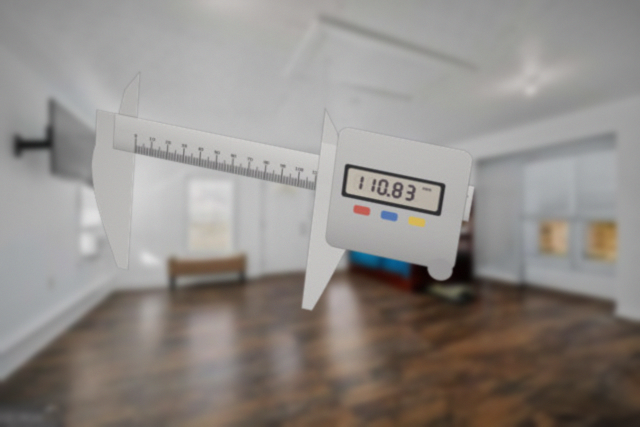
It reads 110.83 mm
